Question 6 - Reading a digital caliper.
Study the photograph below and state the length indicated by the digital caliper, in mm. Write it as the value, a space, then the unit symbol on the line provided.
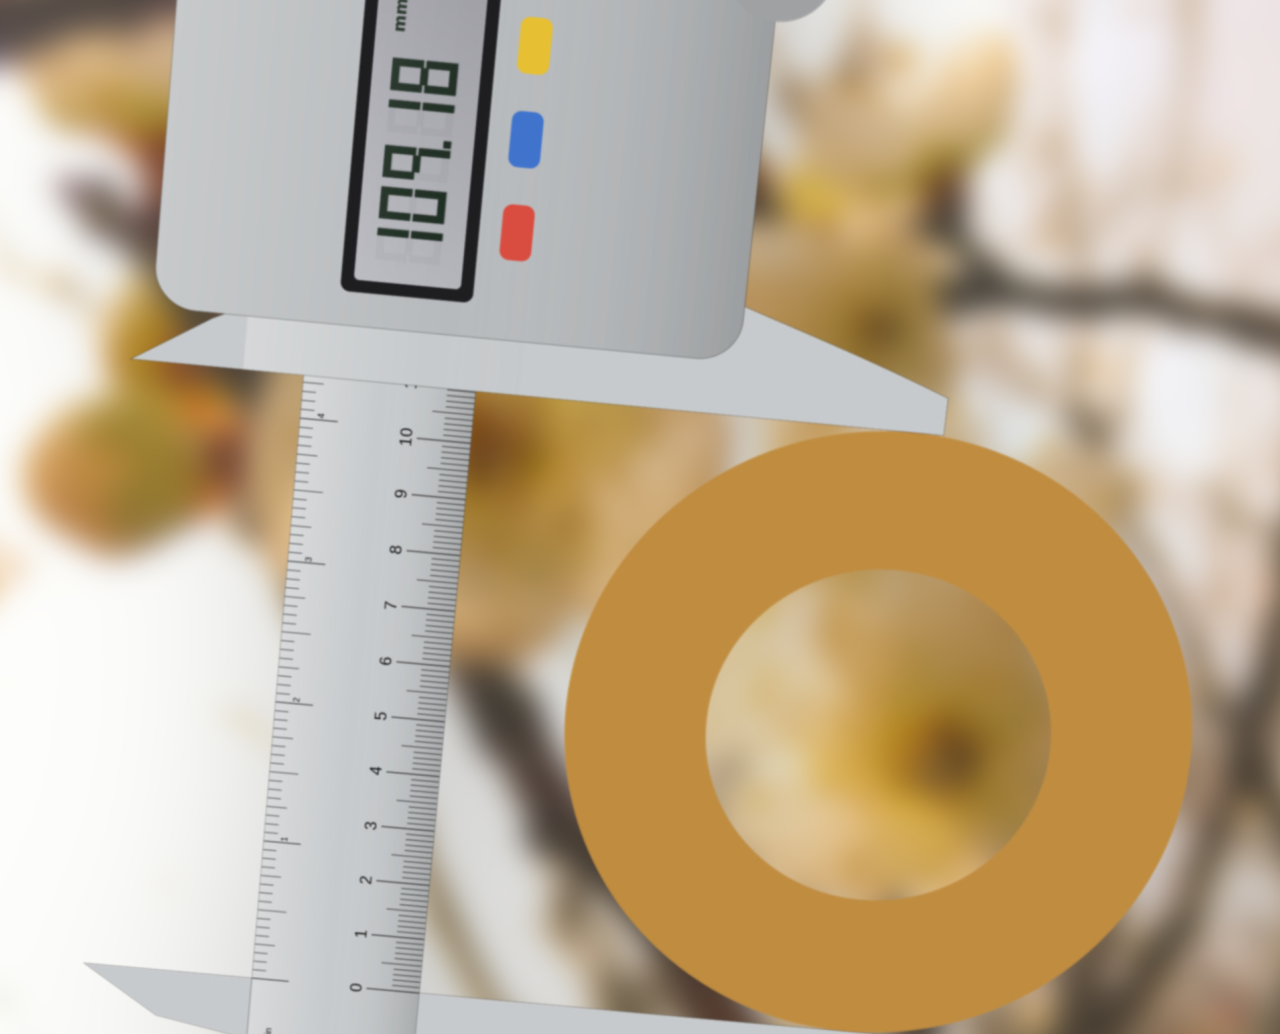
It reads 109.18 mm
